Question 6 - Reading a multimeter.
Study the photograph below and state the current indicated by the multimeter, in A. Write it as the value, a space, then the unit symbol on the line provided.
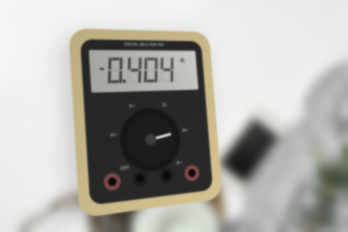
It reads -0.404 A
